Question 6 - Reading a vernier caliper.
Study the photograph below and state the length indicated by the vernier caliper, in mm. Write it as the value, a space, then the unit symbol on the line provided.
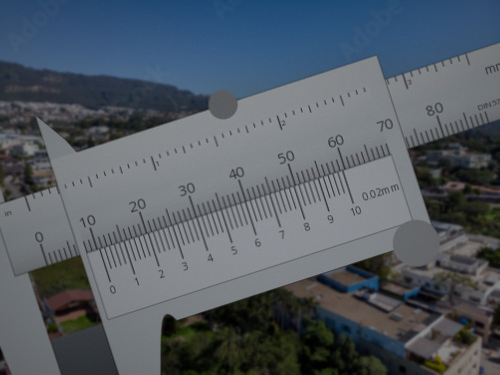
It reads 10.5 mm
